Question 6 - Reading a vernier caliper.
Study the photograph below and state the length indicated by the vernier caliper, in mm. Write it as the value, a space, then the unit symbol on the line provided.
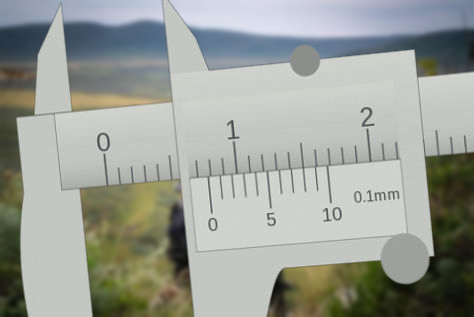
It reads 7.8 mm
